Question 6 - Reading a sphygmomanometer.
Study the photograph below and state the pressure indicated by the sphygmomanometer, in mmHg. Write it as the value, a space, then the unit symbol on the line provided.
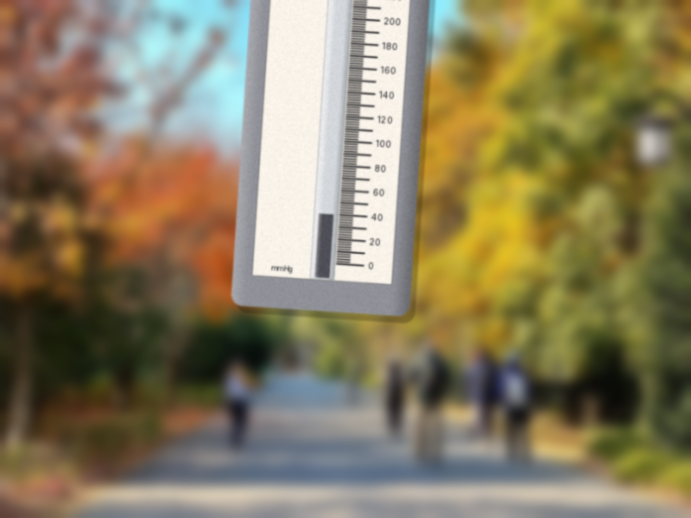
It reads 40 mmHg
